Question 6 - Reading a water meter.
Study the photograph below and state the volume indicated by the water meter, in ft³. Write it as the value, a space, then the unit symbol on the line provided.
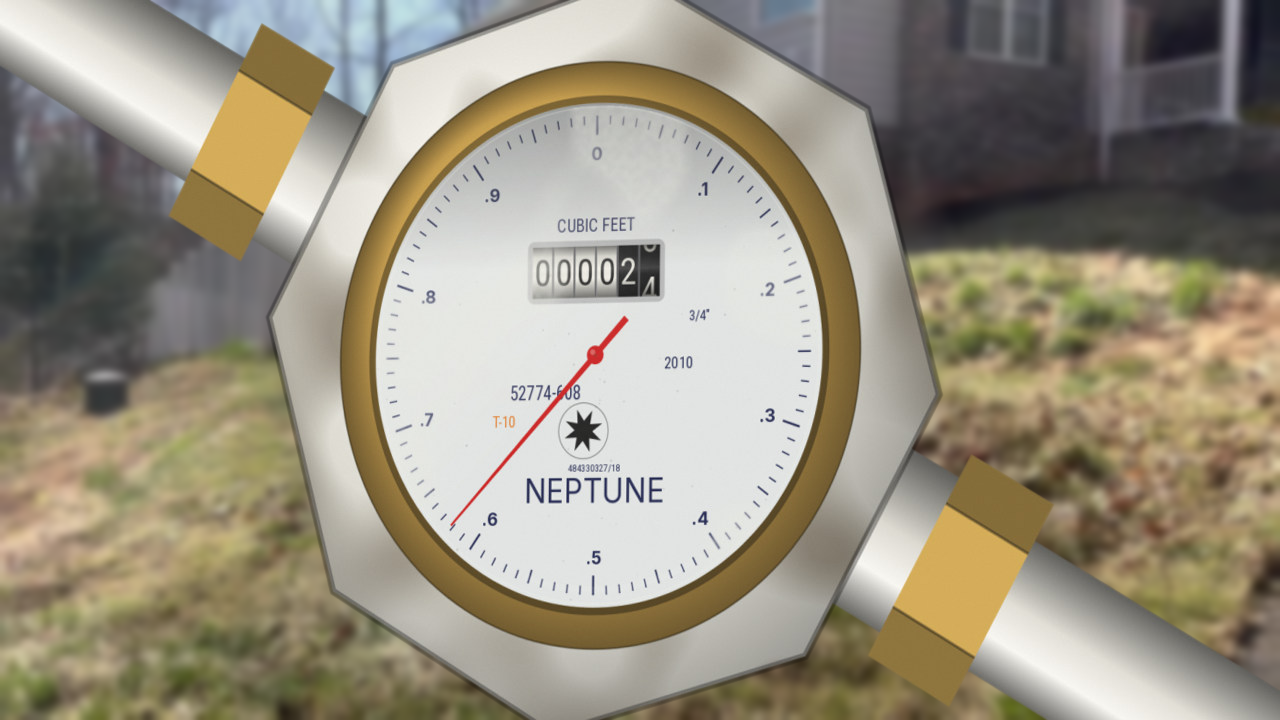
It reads 23.62 ft³
